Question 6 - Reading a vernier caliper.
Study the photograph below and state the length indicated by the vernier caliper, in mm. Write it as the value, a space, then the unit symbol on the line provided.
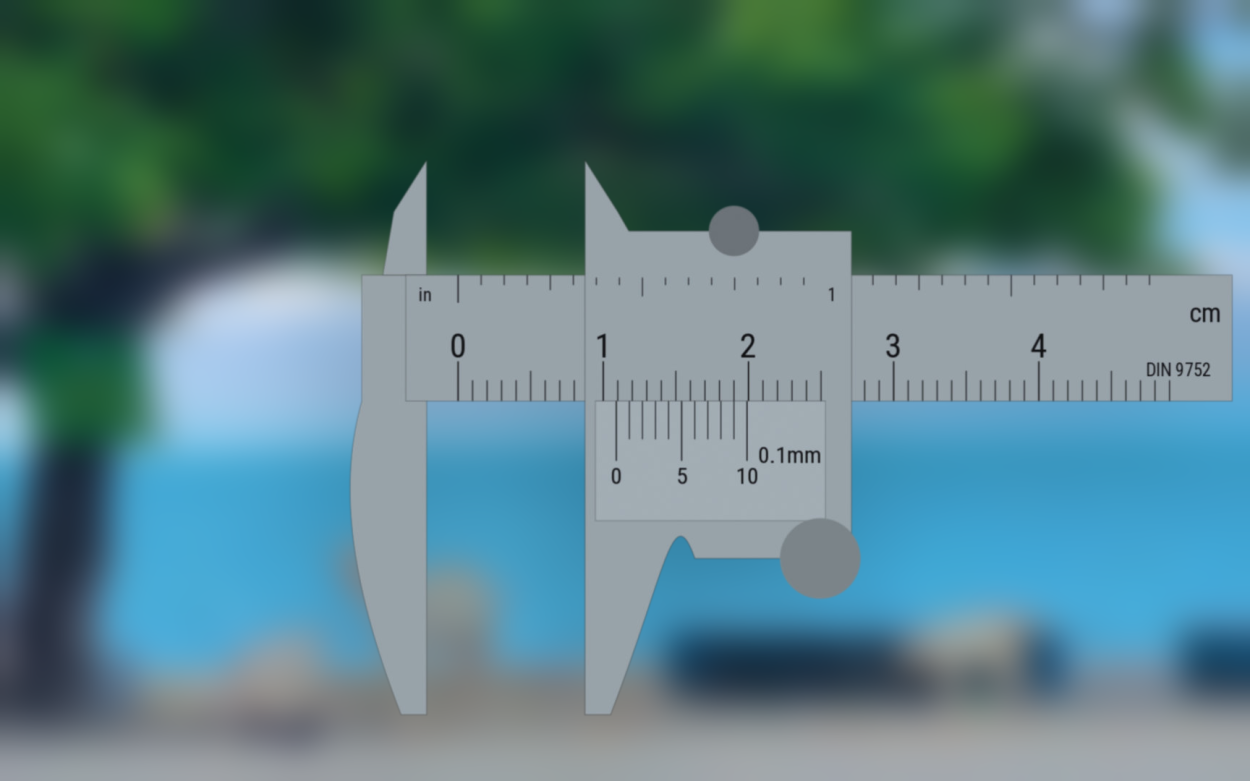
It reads 10.9 mm
